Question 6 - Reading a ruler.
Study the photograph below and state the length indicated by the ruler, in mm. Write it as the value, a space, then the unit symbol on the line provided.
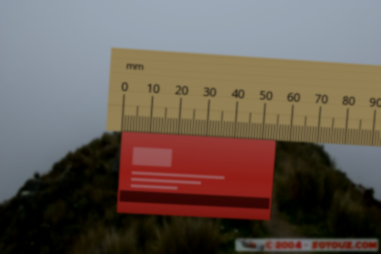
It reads 55 mm
